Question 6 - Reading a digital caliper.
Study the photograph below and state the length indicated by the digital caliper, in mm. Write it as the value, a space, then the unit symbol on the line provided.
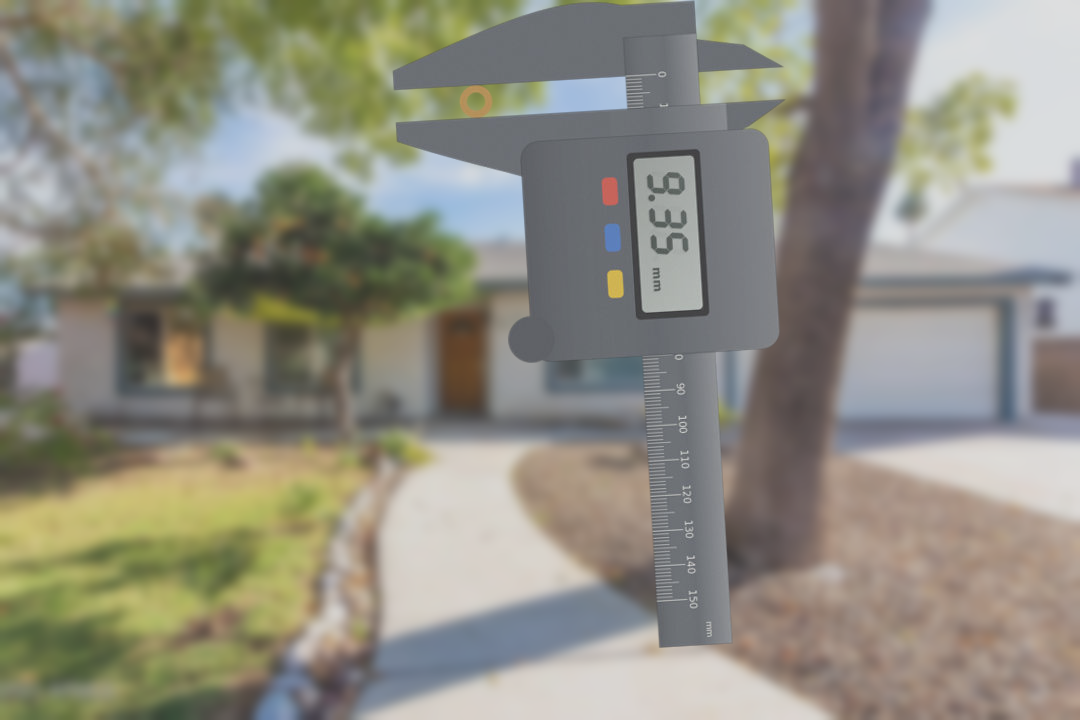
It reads 9.35 mm
